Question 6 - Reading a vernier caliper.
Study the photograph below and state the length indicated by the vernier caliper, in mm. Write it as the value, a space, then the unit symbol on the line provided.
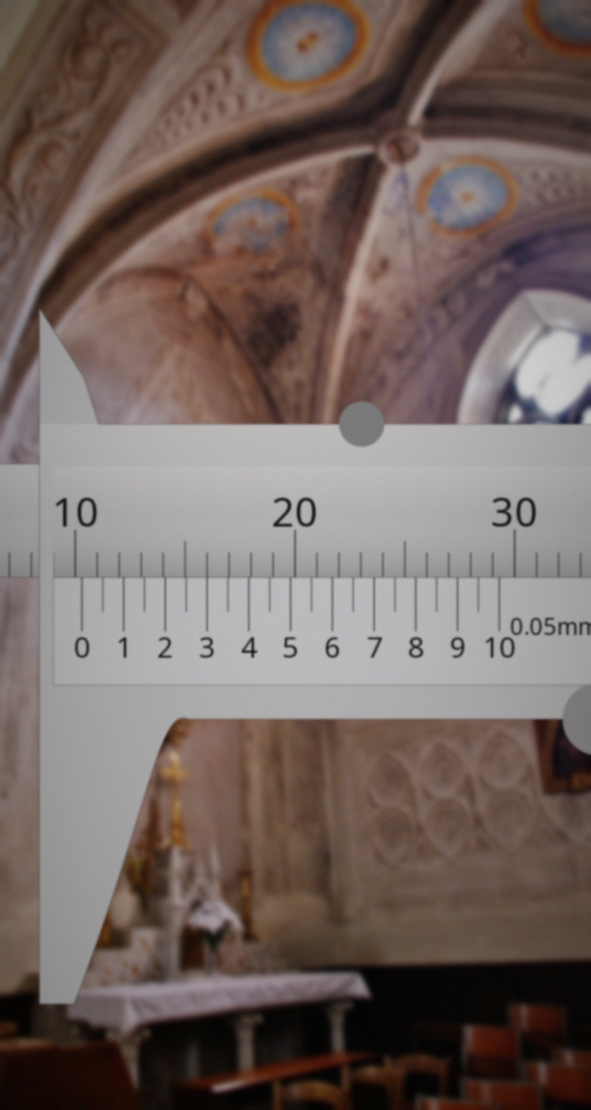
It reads 10.3 mm
